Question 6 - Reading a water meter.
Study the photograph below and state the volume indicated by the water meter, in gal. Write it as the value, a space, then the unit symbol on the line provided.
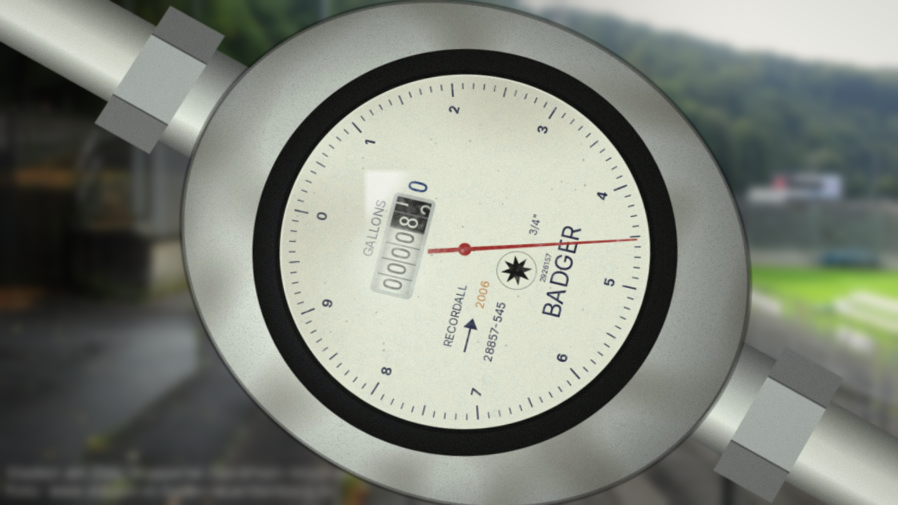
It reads 814.5 gal
